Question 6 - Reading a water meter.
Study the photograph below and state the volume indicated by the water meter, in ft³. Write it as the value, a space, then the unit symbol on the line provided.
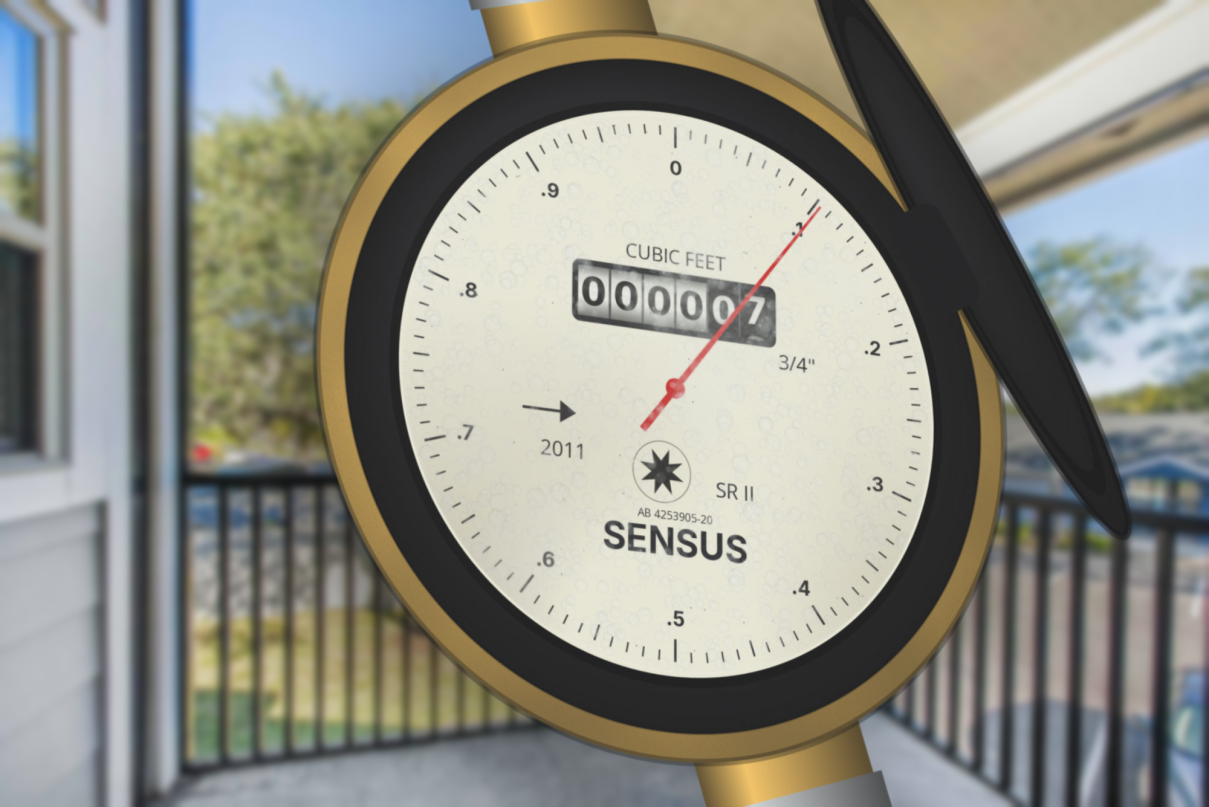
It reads 7.10 ft³
